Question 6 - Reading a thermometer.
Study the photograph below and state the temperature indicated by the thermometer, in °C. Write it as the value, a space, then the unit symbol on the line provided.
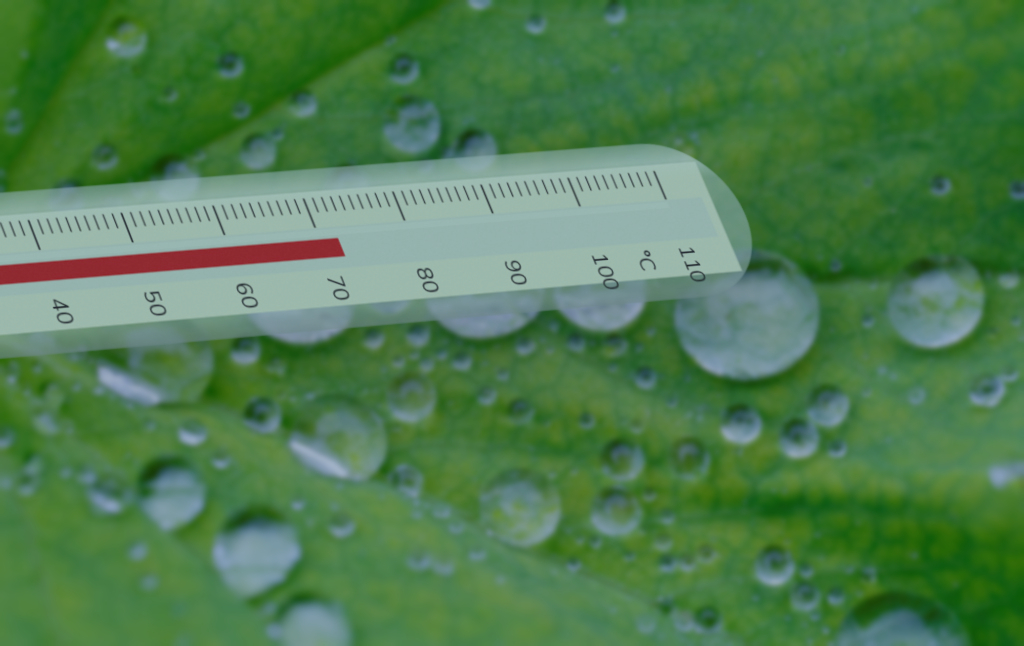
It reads 72 °C
